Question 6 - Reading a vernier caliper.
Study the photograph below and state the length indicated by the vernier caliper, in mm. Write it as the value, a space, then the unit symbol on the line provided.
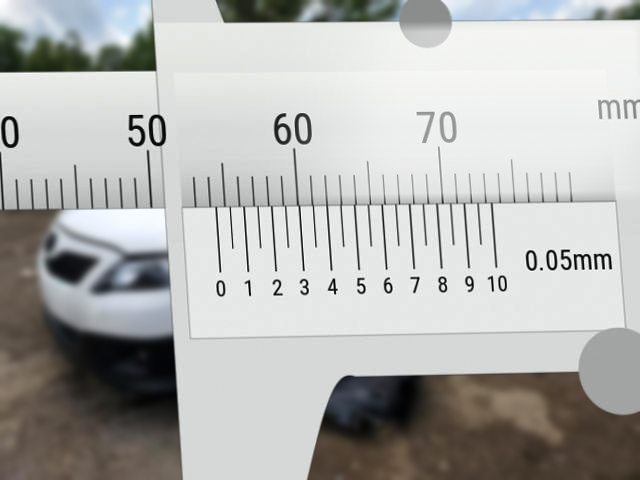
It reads 54.4 mm
